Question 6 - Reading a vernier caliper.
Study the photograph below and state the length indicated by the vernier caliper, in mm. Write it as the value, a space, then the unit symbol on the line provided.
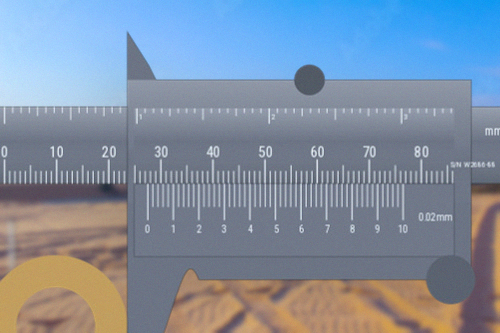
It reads 27.5 mm
